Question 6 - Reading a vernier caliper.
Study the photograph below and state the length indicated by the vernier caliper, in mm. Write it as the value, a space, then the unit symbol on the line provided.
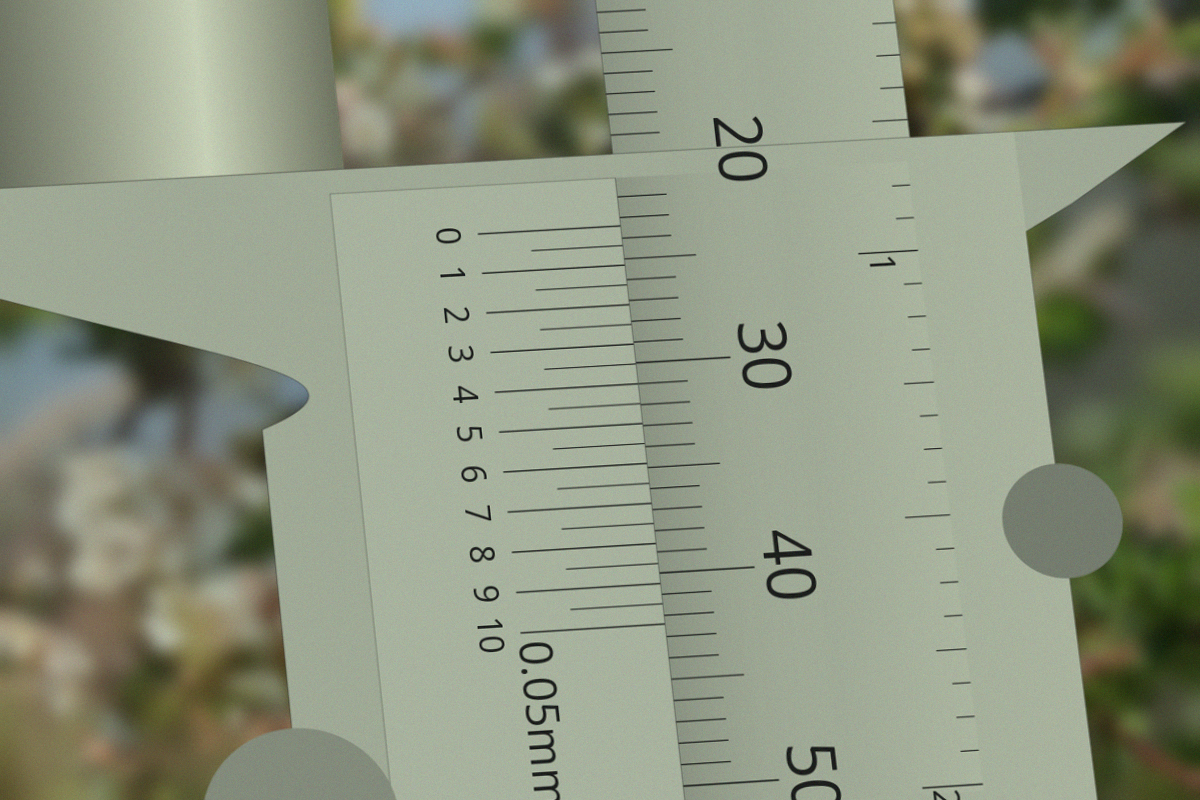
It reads 23.4 mm
